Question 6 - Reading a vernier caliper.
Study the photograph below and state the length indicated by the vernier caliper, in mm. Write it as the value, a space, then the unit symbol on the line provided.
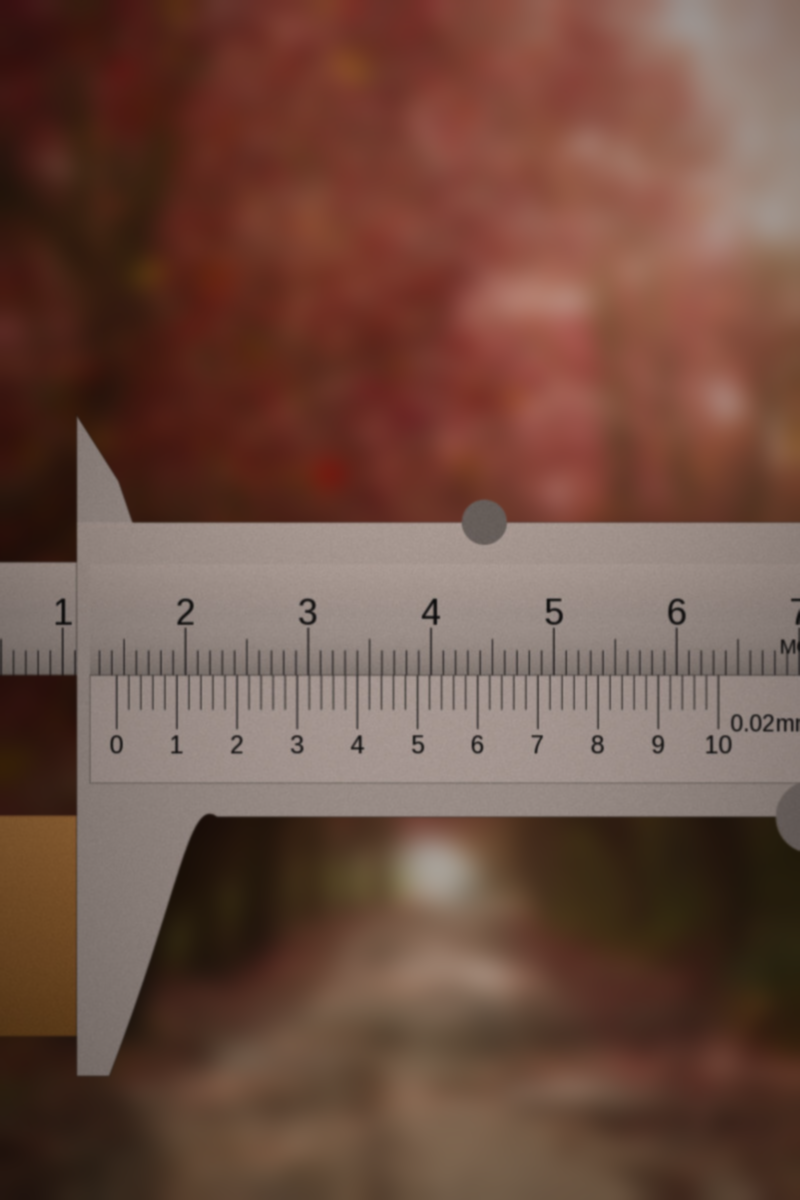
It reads 14.4 mm
